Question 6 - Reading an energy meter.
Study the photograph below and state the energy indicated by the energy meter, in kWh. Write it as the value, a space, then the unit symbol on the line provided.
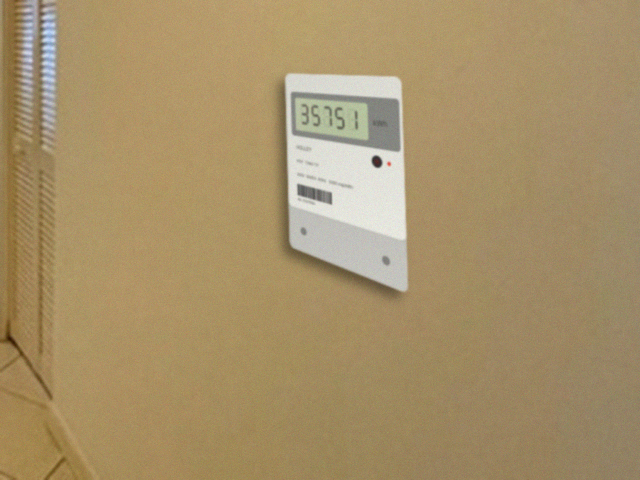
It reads 35751 kWh
